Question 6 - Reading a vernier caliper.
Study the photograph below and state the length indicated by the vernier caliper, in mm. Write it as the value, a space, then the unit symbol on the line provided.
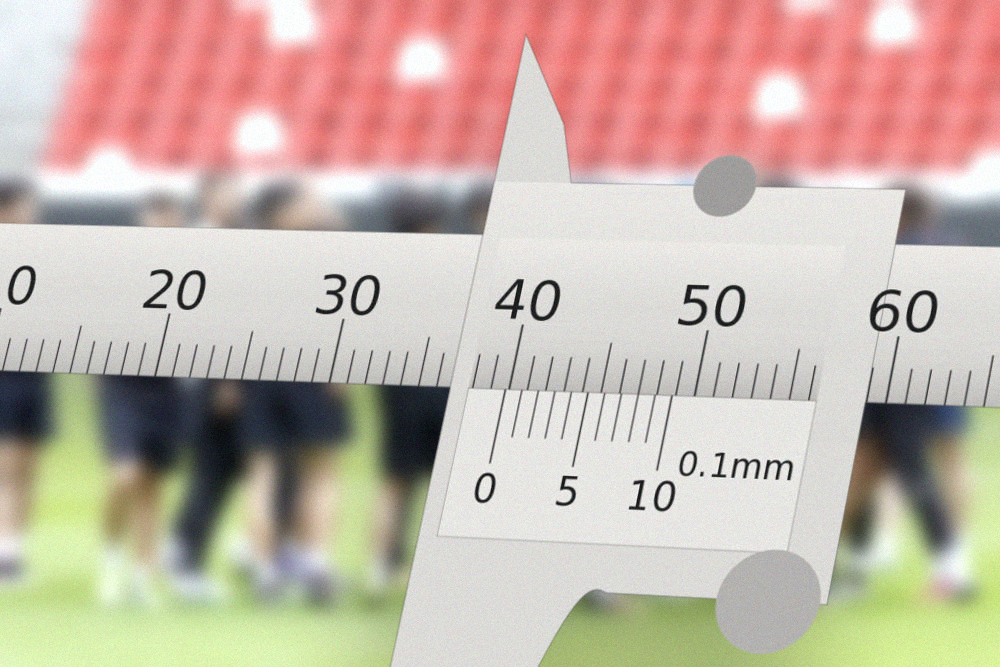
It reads 39.8 mm
